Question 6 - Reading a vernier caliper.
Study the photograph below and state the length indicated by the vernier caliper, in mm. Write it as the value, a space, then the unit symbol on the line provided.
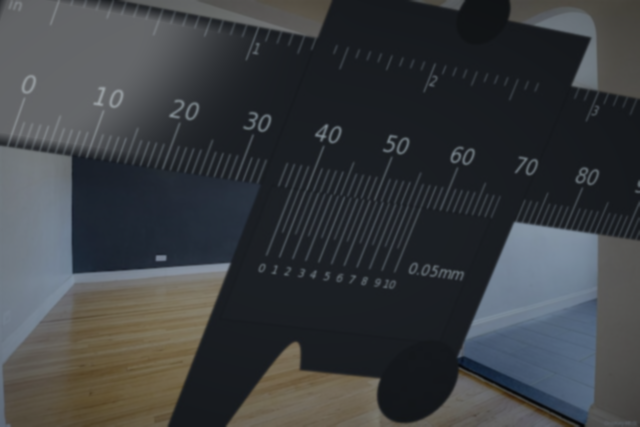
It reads 38.0 mm
